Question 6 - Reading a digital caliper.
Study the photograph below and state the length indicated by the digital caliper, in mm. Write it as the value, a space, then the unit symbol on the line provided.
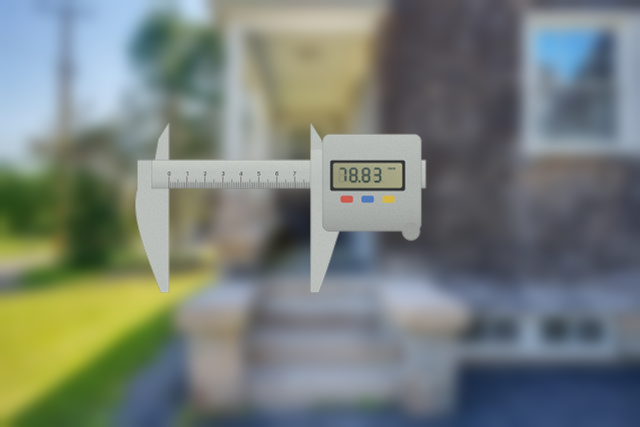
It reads 78.83 mm
